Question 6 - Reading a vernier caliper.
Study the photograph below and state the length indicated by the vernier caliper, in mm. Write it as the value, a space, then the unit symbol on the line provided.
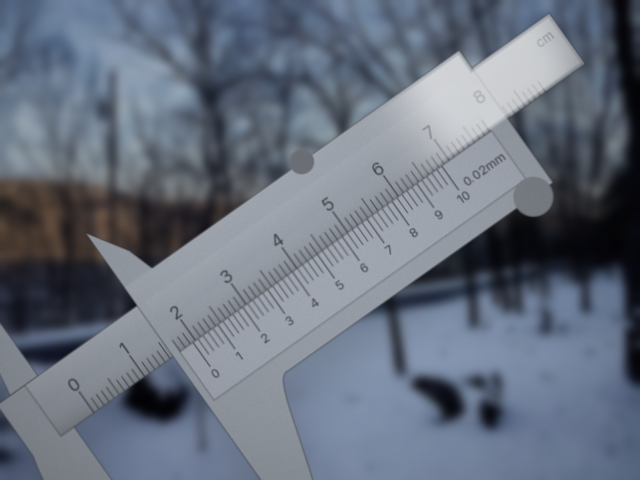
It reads 19.5 mm
